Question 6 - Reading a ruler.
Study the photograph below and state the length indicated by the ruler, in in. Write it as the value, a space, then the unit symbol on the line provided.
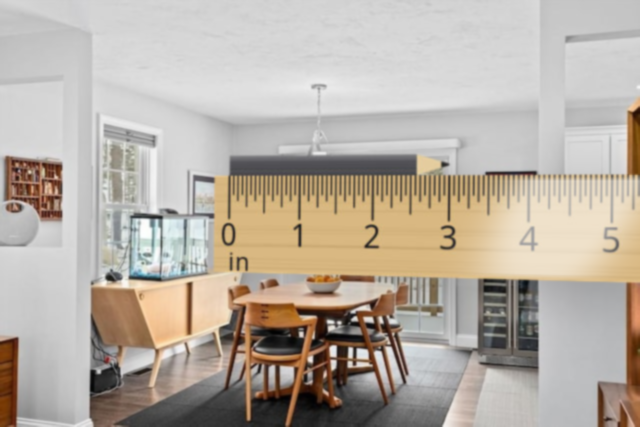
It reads 3 in
